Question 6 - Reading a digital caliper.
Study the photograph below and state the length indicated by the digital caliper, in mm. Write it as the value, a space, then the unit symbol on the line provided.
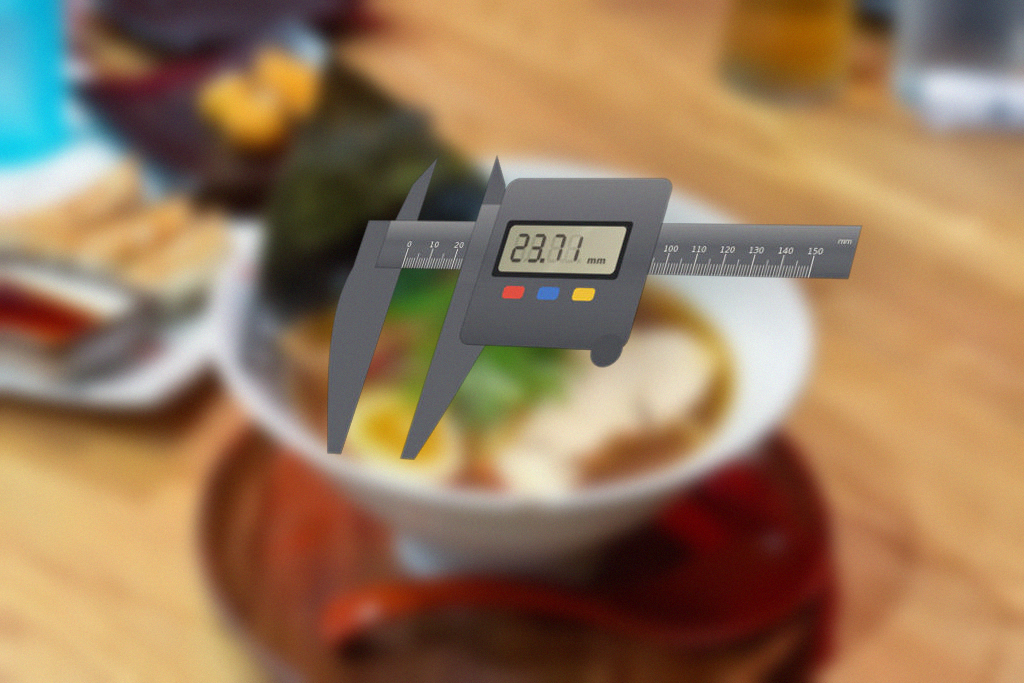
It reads 23.71 mm
